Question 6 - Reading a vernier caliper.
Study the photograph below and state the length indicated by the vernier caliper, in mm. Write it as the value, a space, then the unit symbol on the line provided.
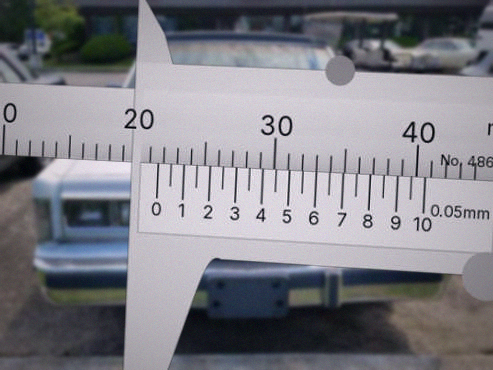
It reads 21.6 mm
